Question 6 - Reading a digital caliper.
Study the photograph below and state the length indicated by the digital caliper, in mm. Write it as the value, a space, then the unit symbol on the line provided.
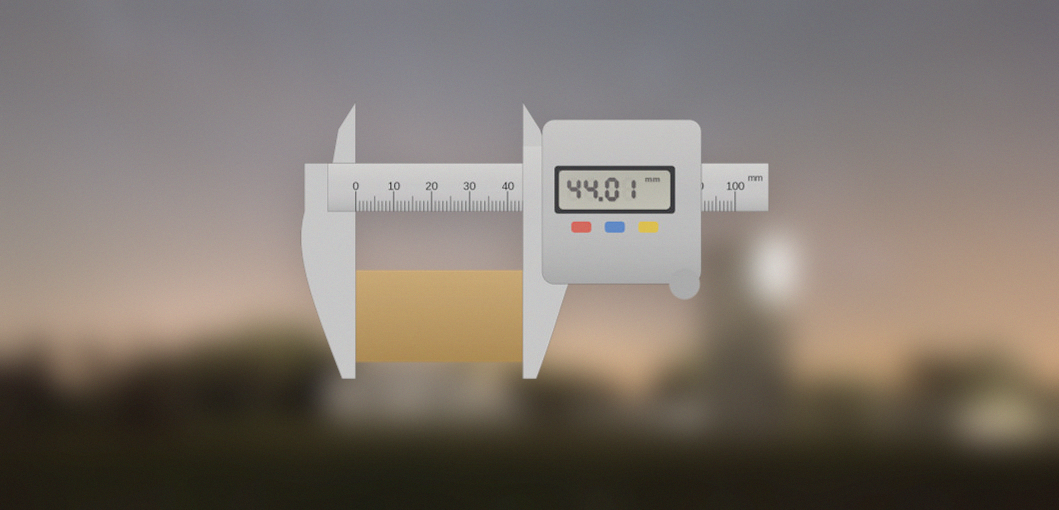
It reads 44.01 mm
